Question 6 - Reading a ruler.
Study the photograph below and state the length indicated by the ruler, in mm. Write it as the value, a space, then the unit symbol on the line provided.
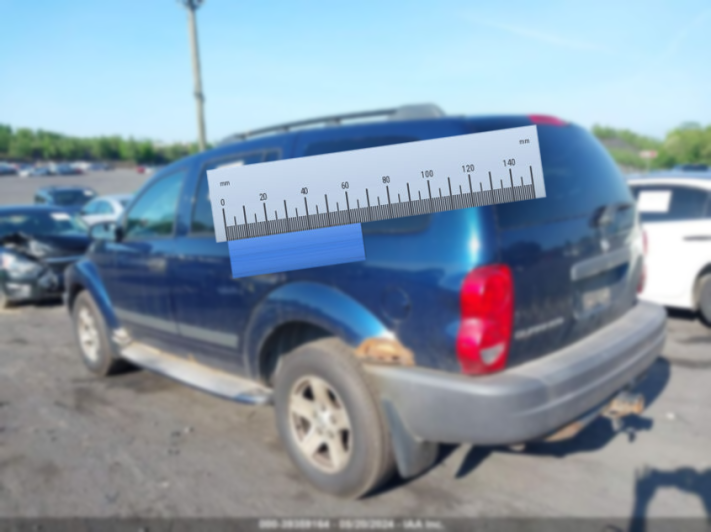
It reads 65 mm
